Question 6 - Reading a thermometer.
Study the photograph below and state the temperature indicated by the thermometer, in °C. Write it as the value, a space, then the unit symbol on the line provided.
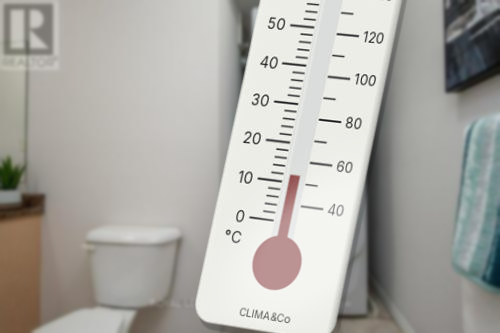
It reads 12 °C
